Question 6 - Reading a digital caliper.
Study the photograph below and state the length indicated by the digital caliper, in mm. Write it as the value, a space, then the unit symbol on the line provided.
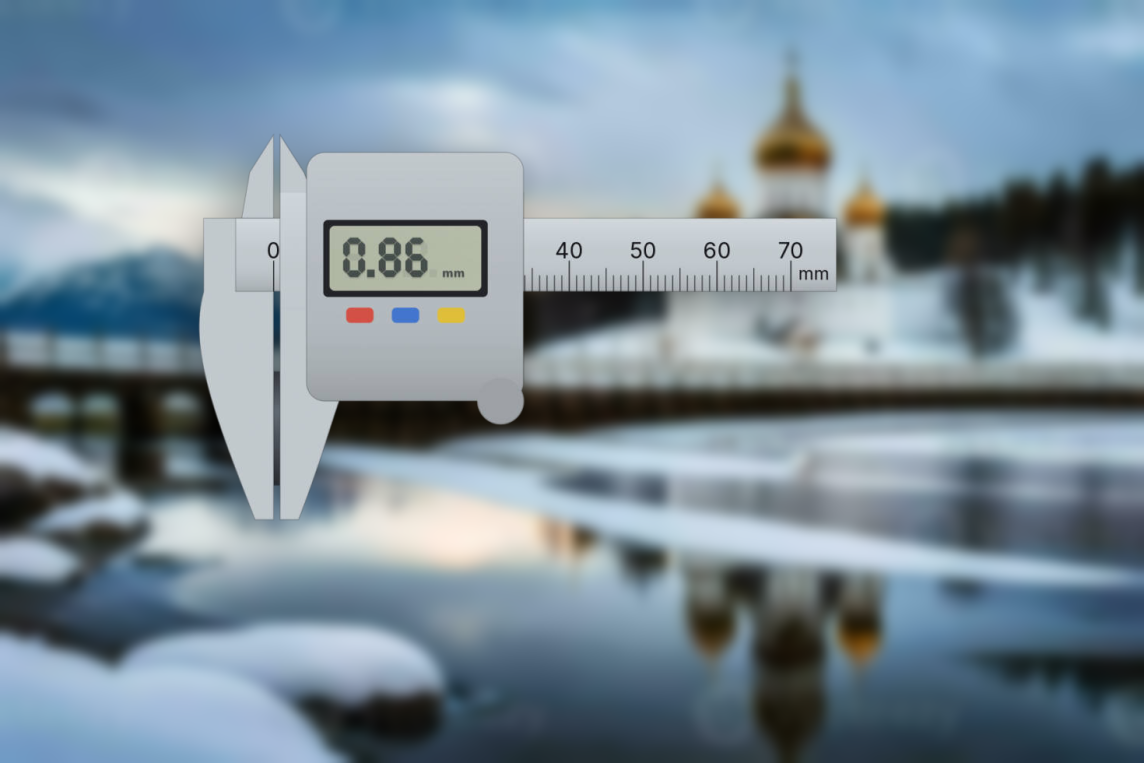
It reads 0.86 mm
